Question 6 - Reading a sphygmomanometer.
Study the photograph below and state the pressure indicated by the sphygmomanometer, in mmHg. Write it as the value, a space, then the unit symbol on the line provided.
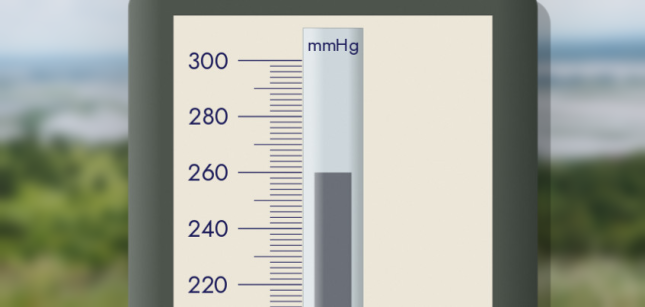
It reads 260 mmHg
